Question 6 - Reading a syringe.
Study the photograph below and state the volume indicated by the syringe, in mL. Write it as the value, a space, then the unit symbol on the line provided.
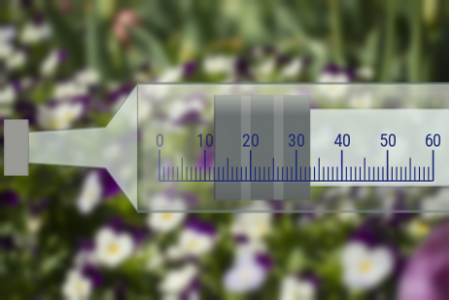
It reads 12 mL
